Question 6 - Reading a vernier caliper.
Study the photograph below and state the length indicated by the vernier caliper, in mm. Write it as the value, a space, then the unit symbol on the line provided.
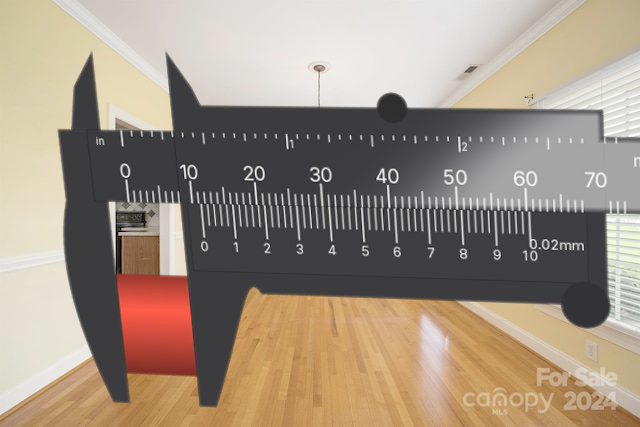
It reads 11.4 mm
